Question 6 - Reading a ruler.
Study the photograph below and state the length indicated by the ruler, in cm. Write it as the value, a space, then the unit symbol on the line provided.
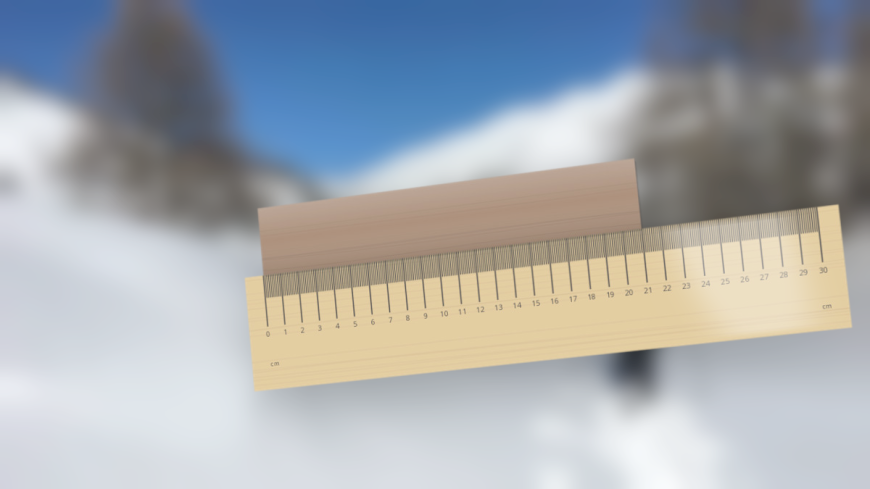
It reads 21 cm
